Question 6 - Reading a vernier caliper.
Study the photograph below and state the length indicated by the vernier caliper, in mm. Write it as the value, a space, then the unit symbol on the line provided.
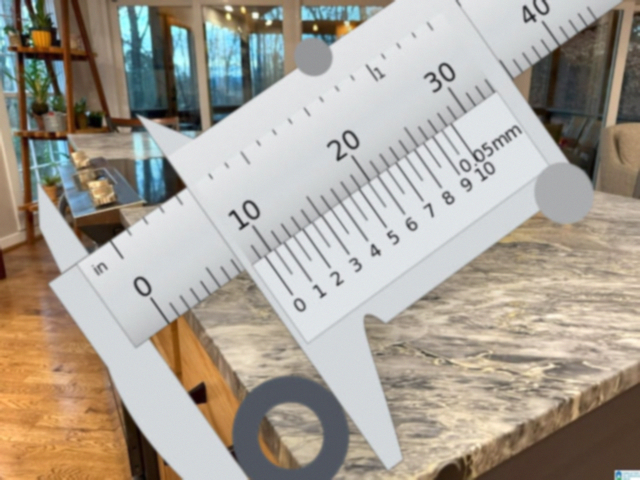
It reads 9.4 mm
